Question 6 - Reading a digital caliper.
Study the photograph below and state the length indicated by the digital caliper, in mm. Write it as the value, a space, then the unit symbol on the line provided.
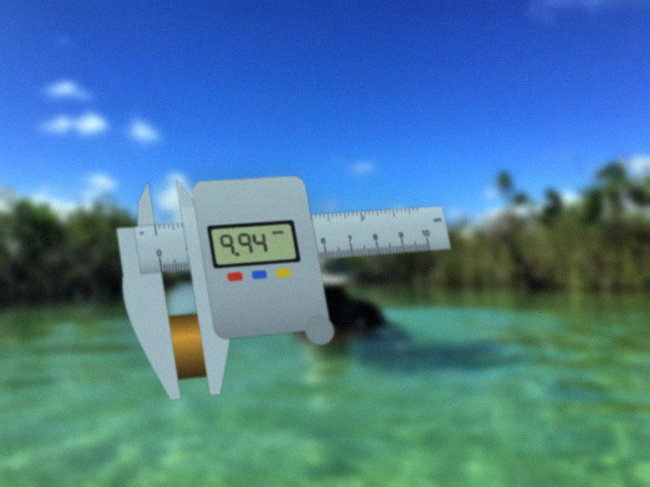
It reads 9.94 mm
